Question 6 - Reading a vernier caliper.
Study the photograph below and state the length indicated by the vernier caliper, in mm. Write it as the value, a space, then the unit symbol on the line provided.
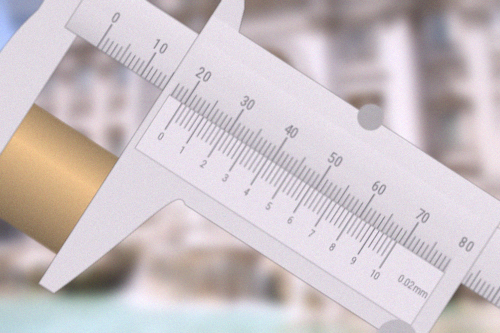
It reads 19.5 mm
